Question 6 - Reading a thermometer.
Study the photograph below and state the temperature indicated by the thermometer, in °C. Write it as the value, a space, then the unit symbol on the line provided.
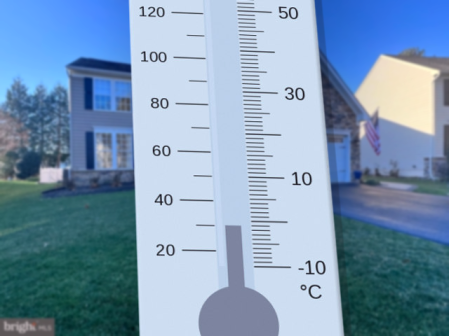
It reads -1 °C
